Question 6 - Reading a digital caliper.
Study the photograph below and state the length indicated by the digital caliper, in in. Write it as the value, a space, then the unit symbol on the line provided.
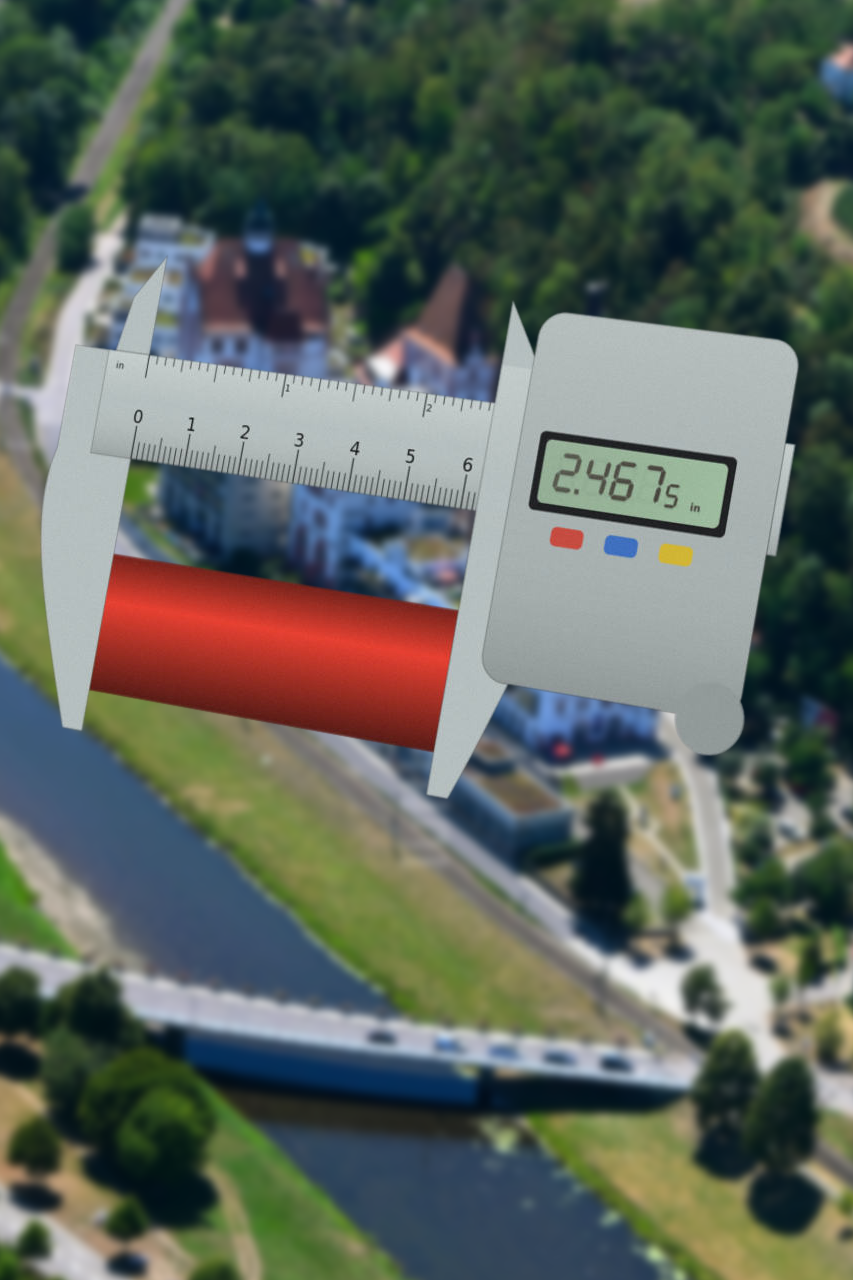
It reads 2.4675 in
